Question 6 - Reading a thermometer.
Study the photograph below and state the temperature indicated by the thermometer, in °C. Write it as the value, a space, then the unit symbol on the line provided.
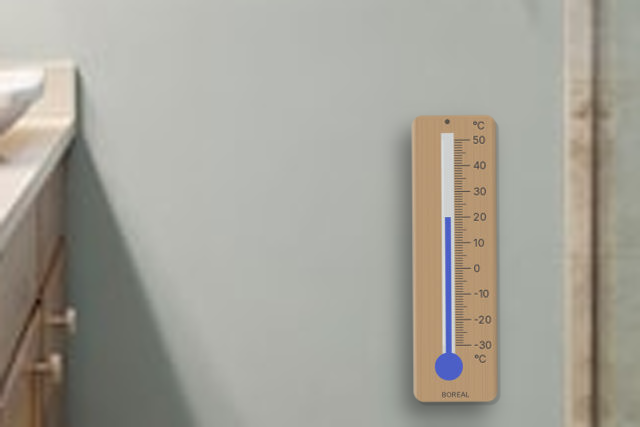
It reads 20 °C
